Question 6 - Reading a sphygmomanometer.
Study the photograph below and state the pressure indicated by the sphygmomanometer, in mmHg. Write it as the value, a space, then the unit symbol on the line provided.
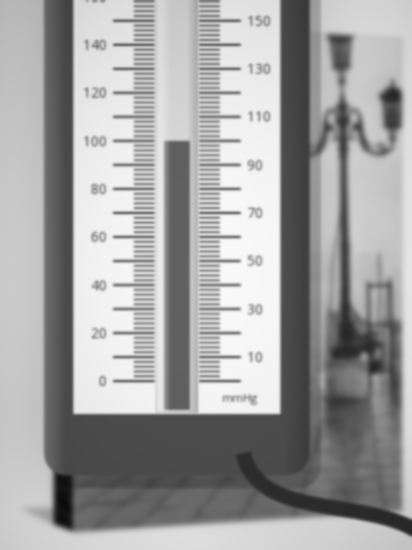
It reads 100 mmHg
